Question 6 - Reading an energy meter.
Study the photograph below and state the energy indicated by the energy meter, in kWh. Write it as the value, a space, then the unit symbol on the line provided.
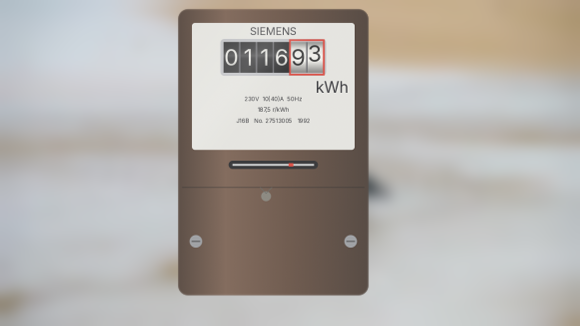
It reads 116.93 kWh
